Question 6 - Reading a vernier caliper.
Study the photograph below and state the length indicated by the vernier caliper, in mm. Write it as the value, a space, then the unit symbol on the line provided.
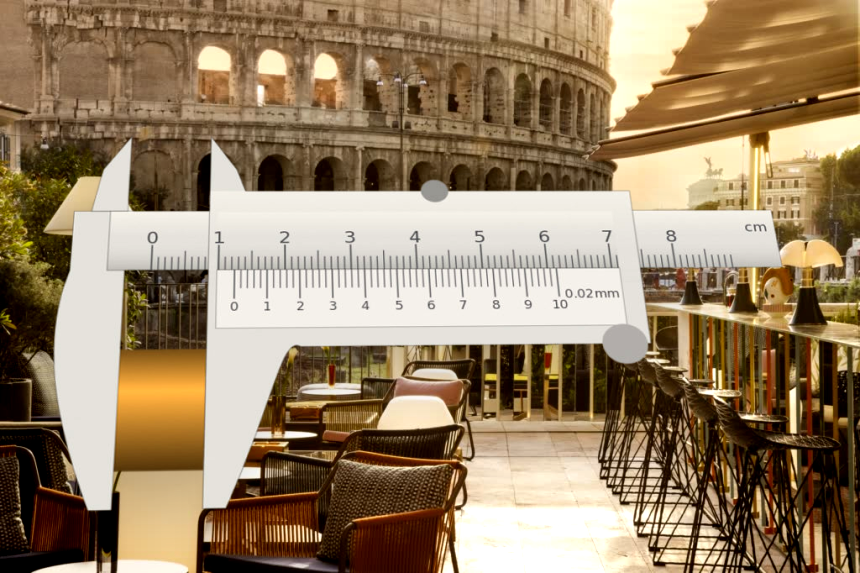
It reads 12.4 mm
